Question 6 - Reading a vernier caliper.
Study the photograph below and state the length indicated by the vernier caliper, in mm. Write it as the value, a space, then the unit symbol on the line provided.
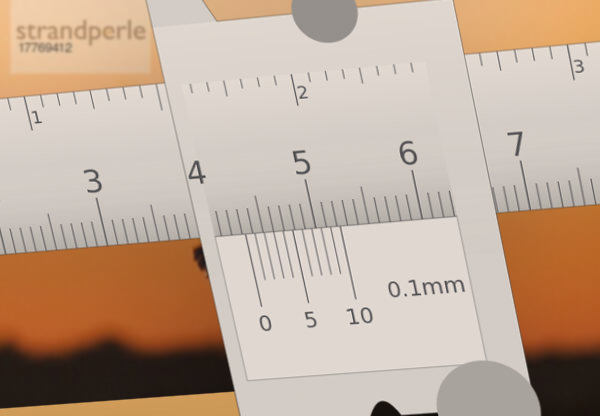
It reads 43.3 mm
